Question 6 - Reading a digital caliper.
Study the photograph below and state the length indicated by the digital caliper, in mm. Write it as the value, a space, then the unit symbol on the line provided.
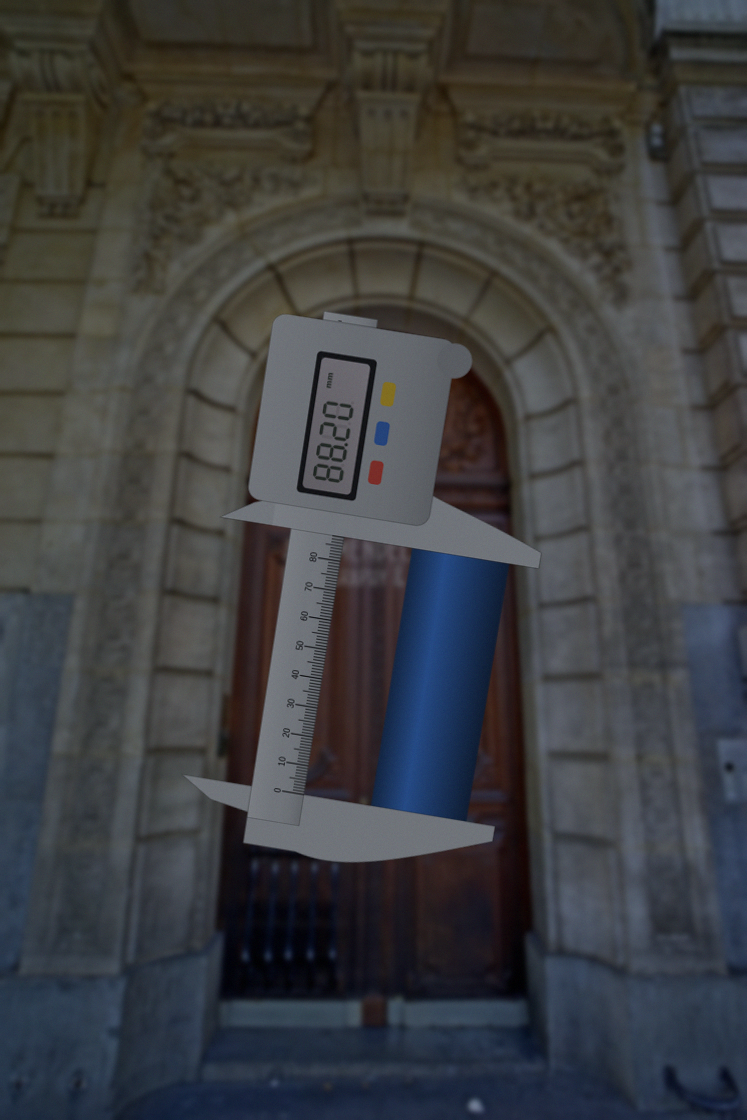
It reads 88.20 mm
